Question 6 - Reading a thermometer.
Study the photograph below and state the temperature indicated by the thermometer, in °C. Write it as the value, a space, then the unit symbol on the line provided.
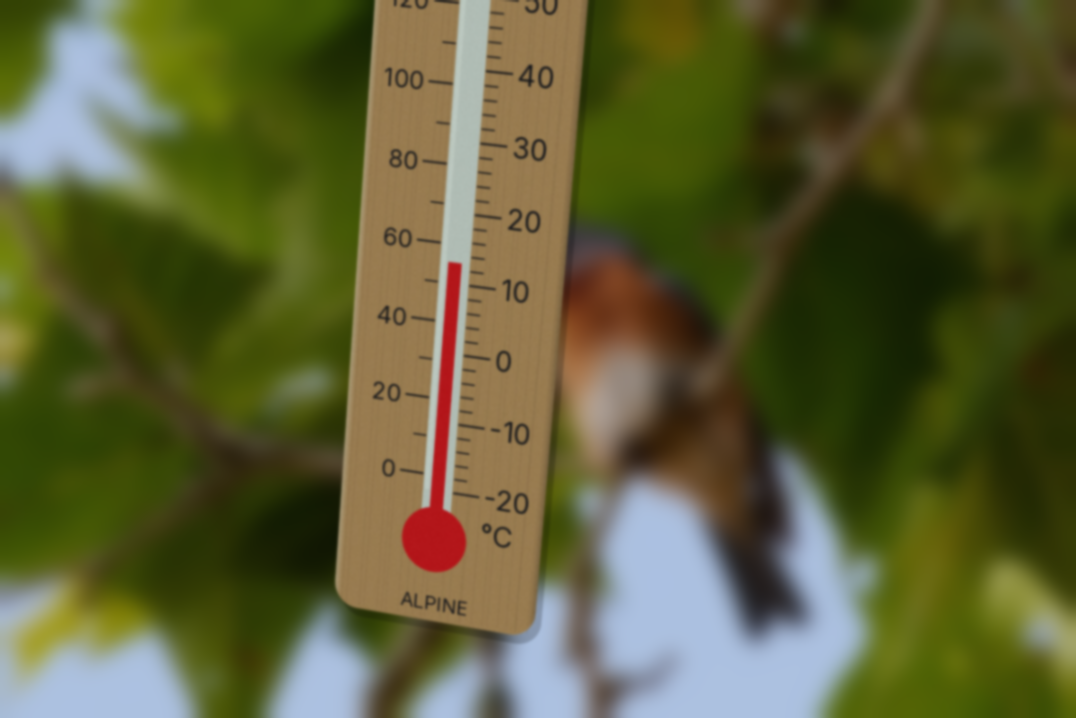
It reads 13 °C
